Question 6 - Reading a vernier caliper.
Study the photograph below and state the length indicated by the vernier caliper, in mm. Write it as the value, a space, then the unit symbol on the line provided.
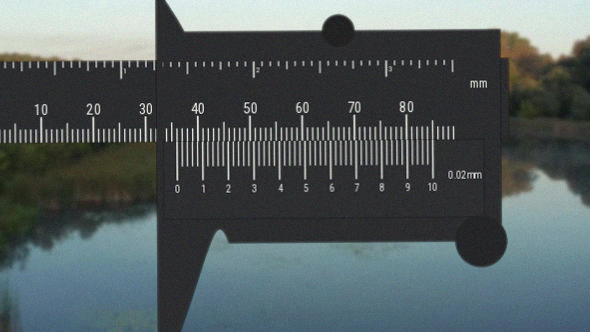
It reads 36.0 mm
